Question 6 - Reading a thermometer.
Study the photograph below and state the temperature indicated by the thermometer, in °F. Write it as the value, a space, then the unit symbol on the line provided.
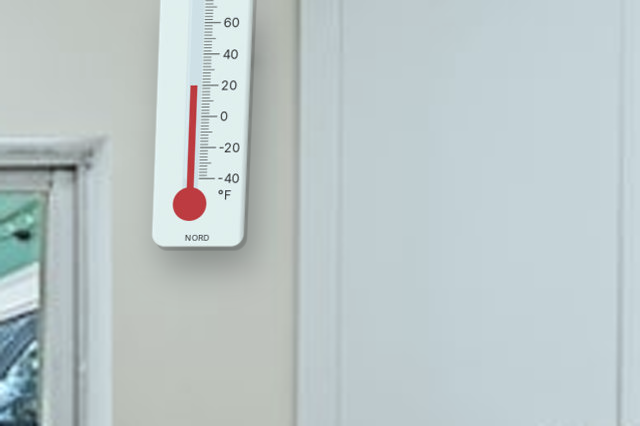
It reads 20 °F
